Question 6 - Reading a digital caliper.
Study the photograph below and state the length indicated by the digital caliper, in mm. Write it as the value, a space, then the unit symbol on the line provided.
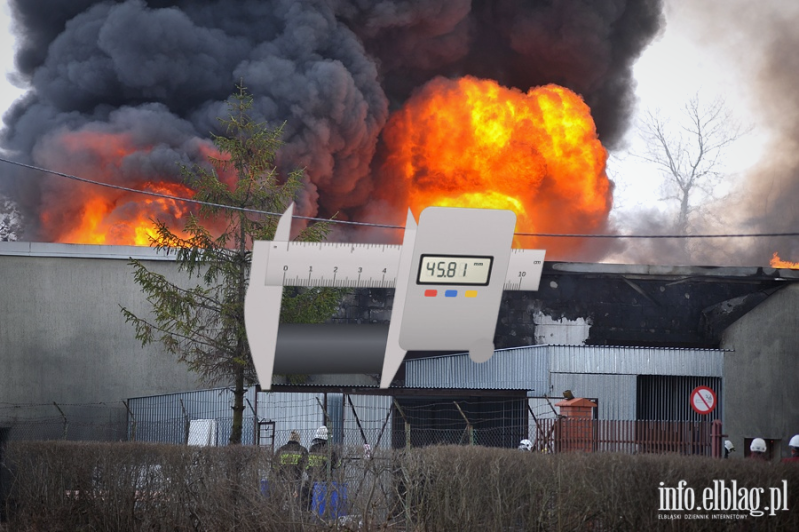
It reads 45.81 mm
